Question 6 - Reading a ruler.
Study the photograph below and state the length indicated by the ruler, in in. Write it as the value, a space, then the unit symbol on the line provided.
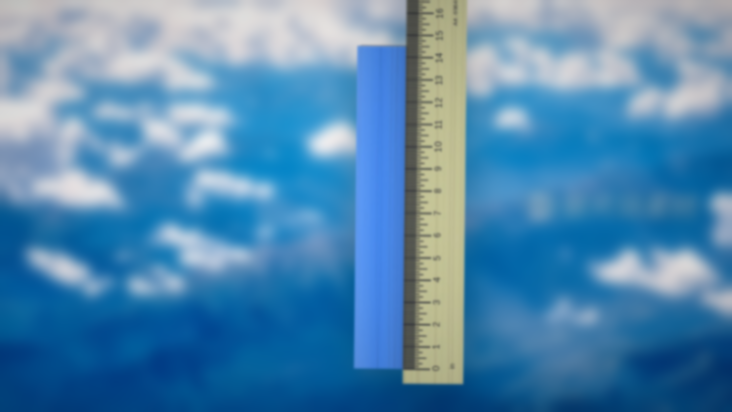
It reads 14.5 in
